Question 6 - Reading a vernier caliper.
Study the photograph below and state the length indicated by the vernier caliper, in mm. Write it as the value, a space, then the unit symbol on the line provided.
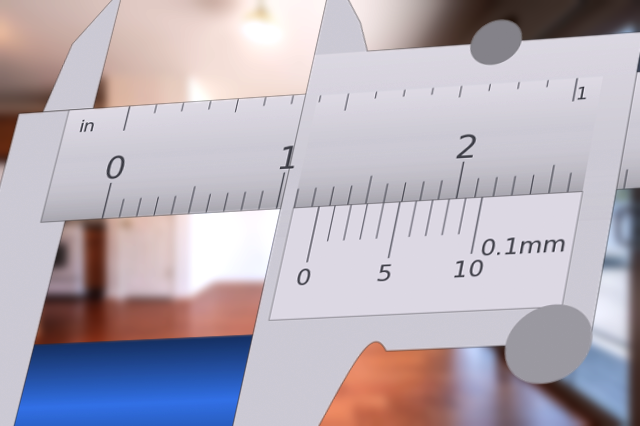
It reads 12.4 mm
